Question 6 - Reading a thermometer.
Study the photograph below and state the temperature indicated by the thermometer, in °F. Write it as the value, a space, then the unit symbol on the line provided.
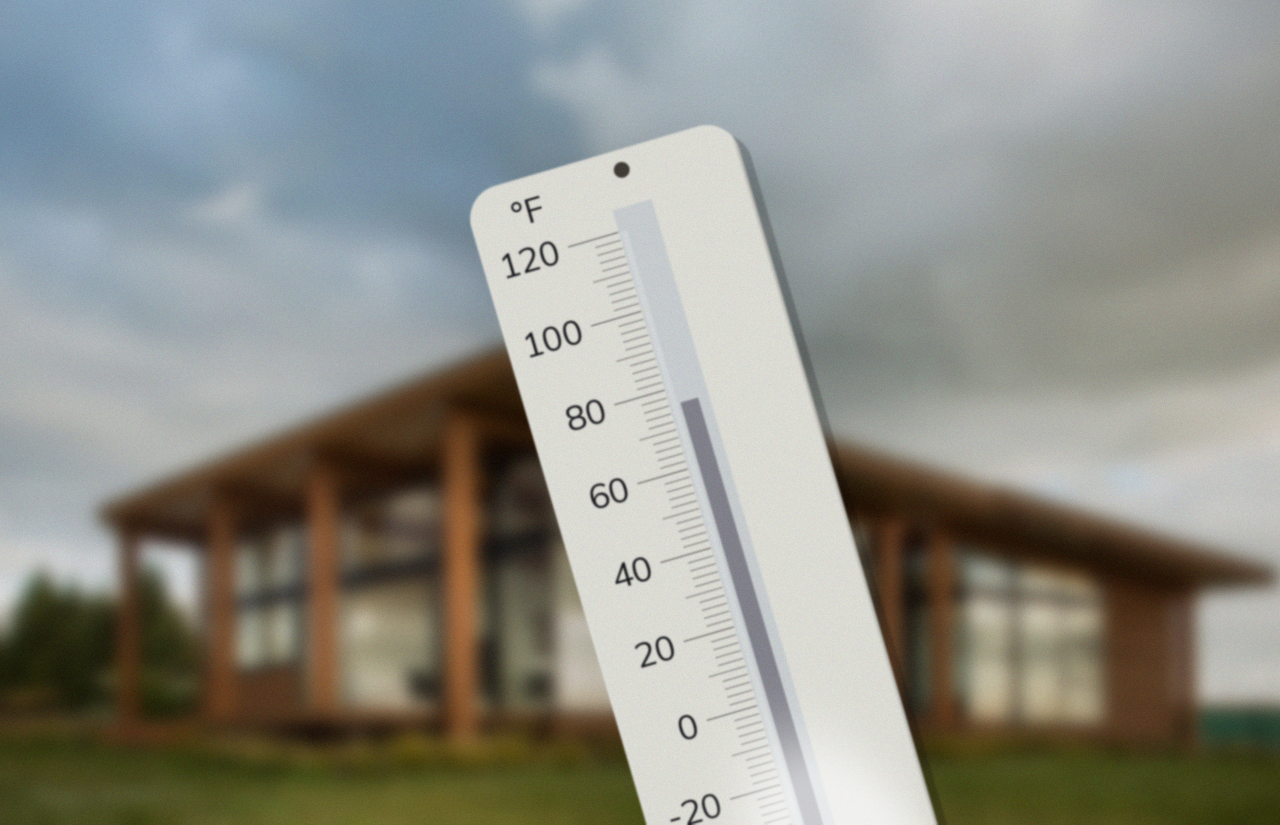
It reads 76 °F
